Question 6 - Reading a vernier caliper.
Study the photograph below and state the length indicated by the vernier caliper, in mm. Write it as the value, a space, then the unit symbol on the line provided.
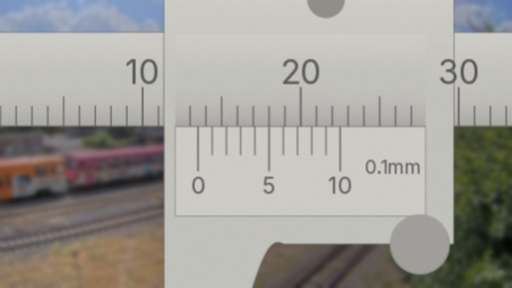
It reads 13.5 mm
